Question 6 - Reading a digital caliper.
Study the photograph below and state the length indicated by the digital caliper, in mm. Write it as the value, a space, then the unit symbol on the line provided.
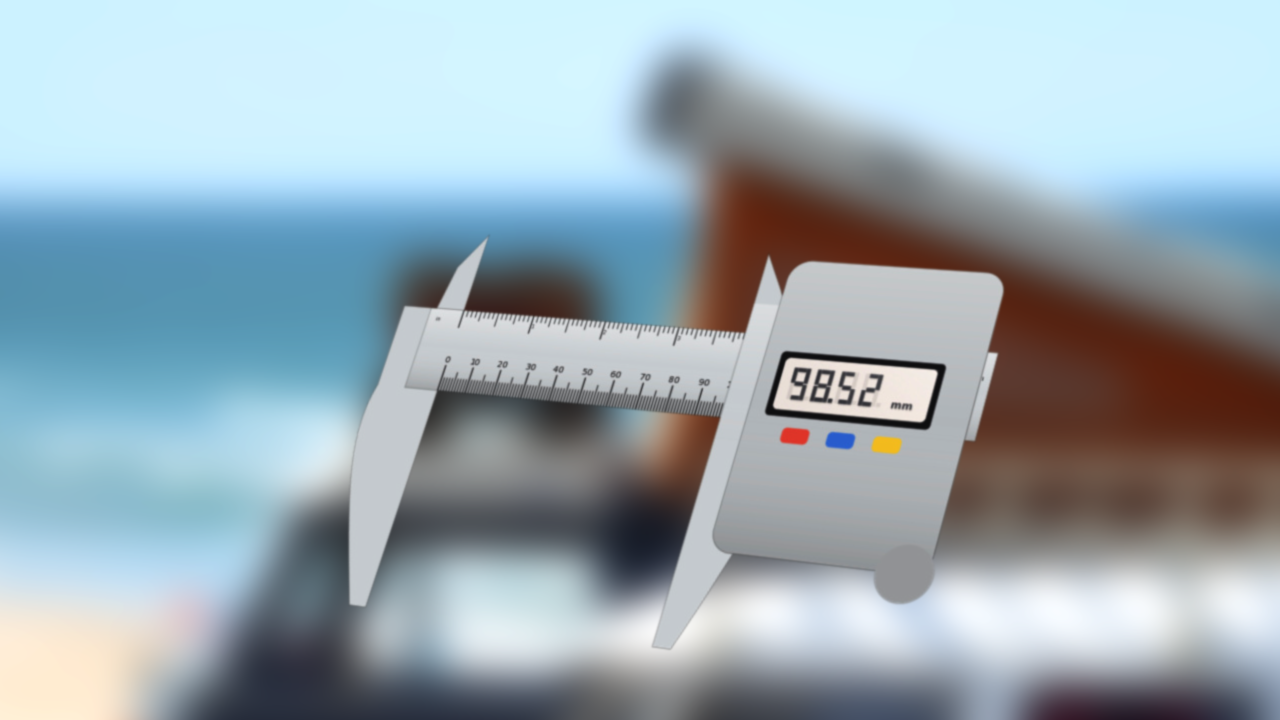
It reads 98.52 mm
